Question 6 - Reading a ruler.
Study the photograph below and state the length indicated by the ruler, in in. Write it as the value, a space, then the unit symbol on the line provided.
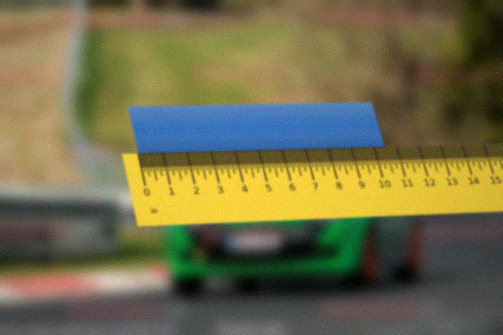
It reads 10.5 in
